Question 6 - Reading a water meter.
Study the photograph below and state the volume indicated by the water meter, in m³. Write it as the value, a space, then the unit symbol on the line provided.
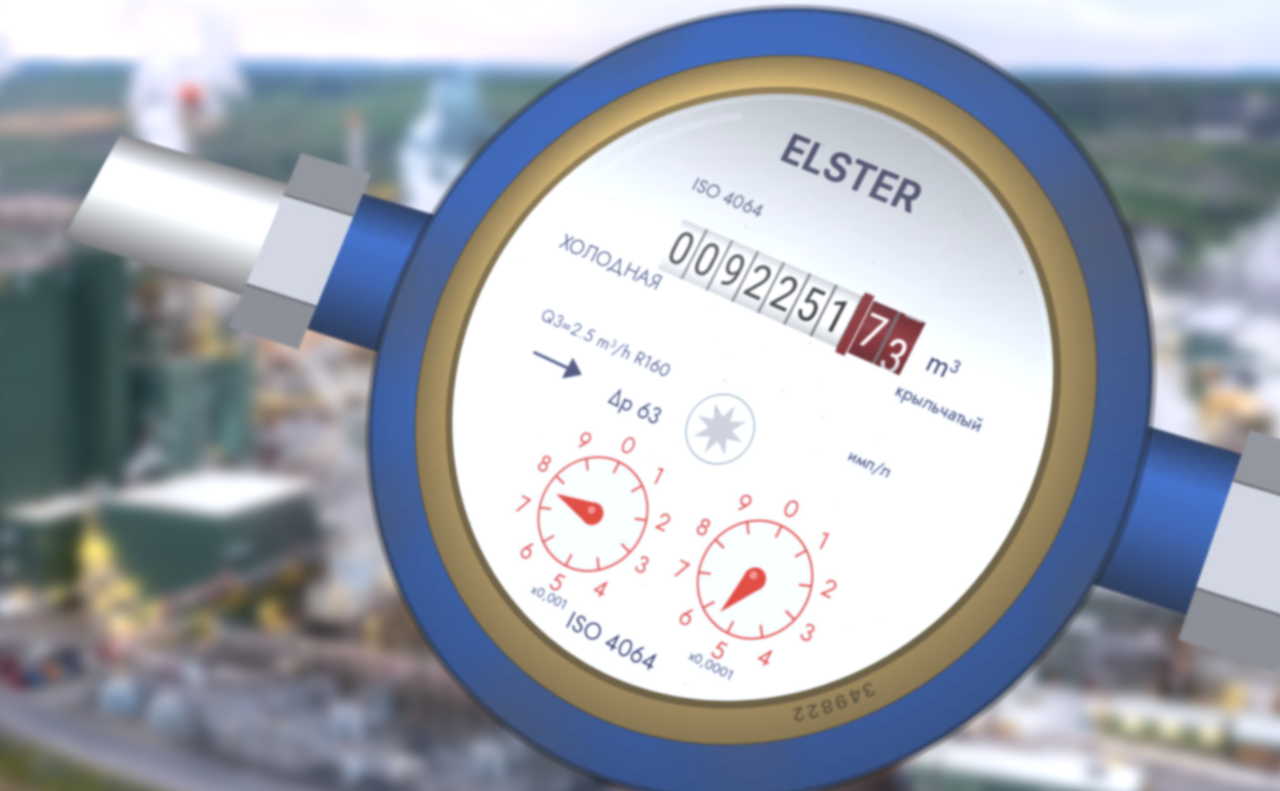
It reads 92251.7275 m³
